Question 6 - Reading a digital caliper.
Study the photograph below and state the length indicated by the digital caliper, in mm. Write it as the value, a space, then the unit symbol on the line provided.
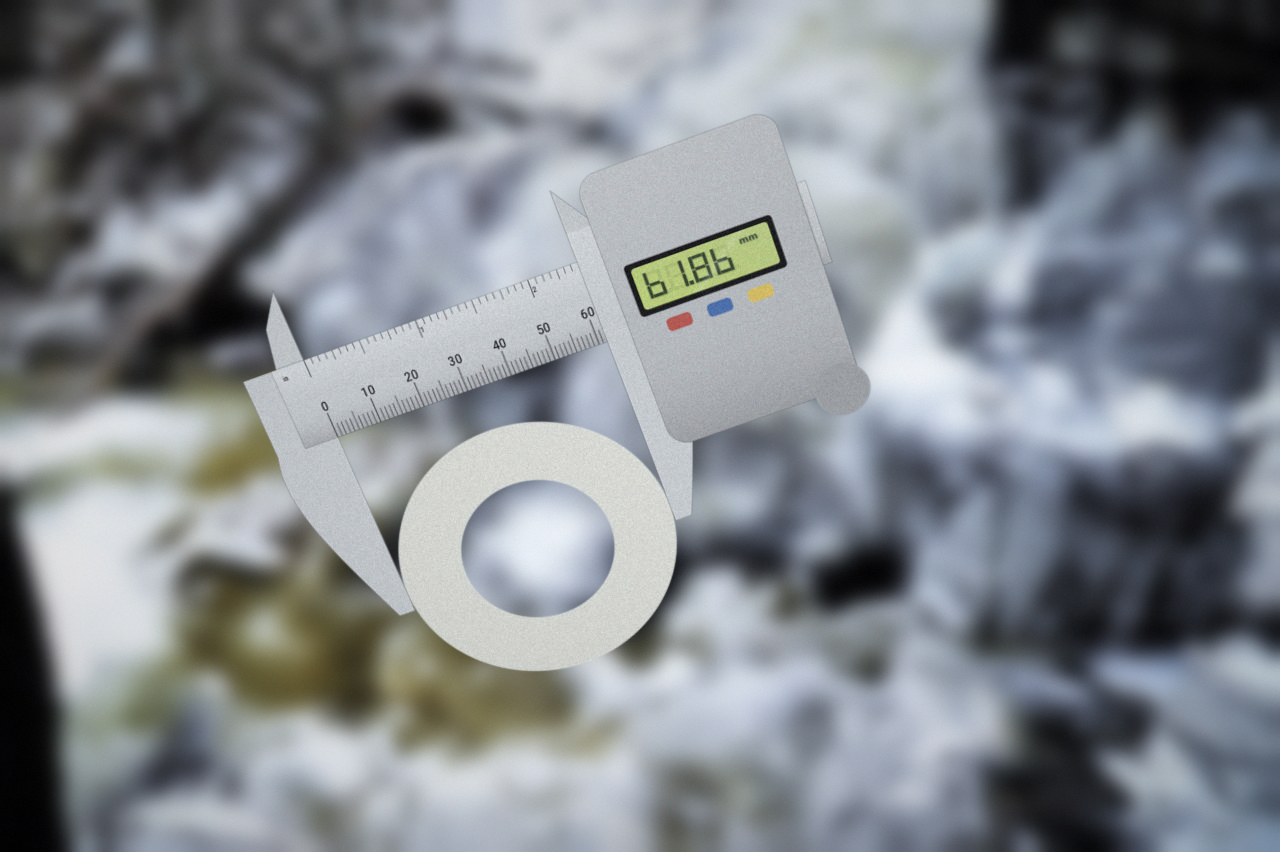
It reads 61.86 mm
